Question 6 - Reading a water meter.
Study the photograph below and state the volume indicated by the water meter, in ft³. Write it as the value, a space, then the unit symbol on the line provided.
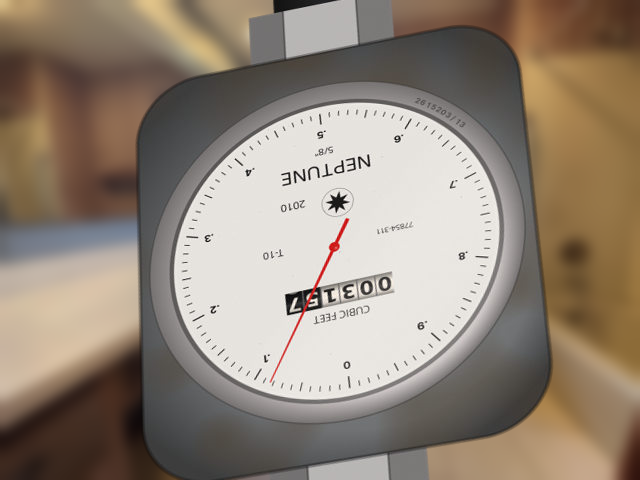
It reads 3157.08 ft³
